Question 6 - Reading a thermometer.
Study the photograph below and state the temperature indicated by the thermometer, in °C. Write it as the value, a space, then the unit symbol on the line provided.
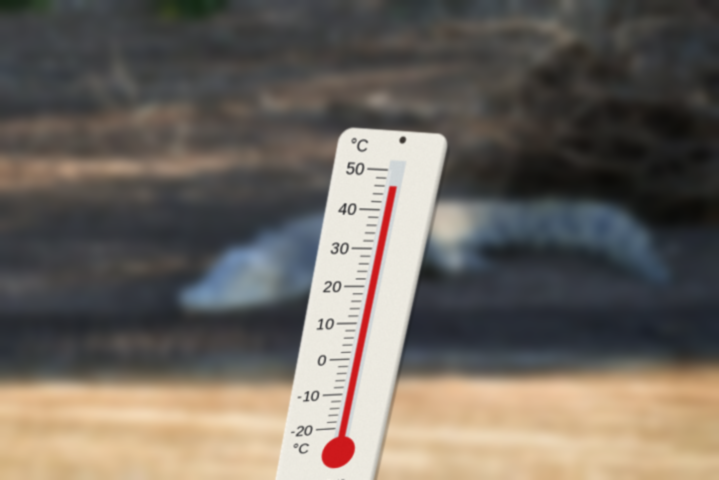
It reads 46 °C
